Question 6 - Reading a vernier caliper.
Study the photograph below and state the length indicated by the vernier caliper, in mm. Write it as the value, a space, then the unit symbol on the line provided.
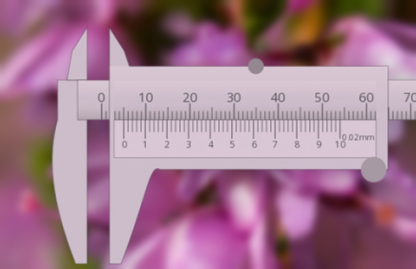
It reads 5.0 mm
